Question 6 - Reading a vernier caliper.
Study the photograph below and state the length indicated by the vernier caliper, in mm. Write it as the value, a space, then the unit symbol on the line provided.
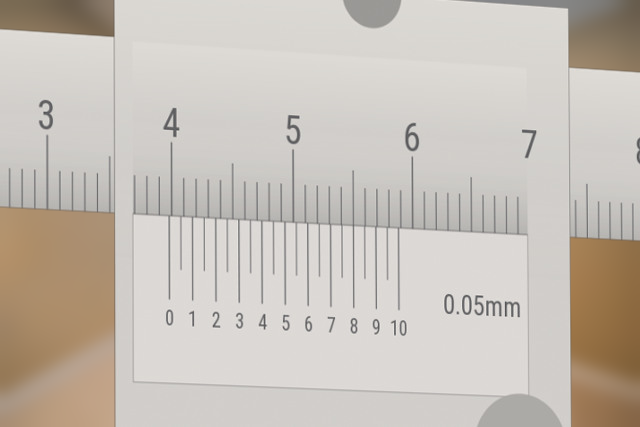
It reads 39.8 mm
